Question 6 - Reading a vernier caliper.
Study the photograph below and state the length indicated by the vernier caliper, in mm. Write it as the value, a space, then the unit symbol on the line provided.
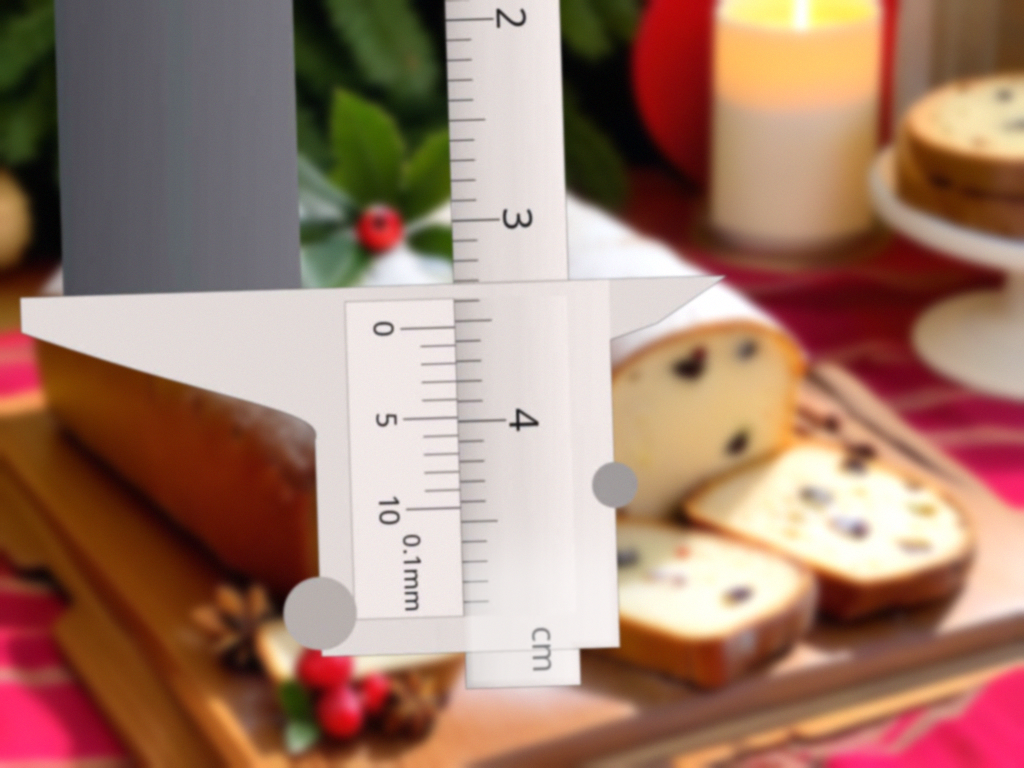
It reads 35.3 mm
